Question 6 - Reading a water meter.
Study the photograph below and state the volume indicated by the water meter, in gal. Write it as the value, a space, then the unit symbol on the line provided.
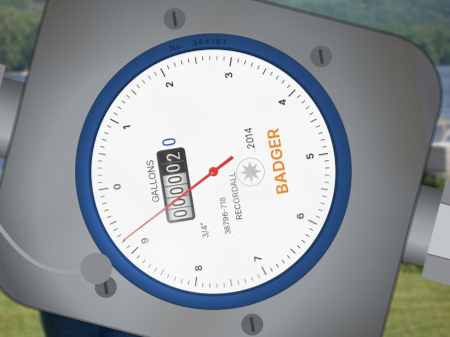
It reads 19.2 gal
